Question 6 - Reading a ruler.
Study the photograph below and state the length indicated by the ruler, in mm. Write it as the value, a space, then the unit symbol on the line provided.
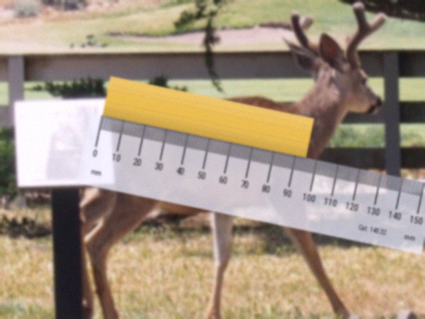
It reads 95 mm
